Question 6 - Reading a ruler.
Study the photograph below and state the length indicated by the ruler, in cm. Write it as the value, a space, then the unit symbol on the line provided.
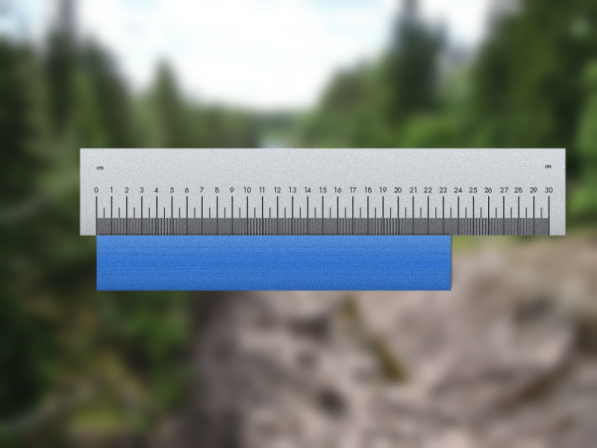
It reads 23.5 cm
